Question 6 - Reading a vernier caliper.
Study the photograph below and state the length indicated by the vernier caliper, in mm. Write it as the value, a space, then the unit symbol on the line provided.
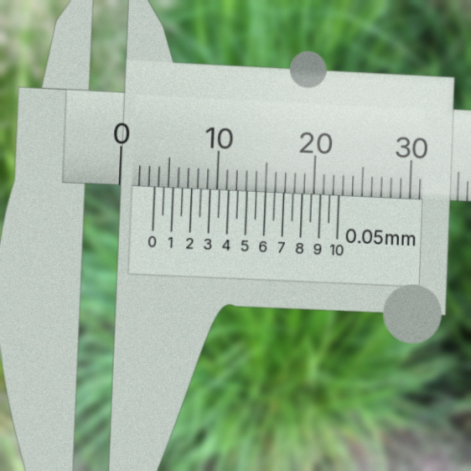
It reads 3.6 mm
